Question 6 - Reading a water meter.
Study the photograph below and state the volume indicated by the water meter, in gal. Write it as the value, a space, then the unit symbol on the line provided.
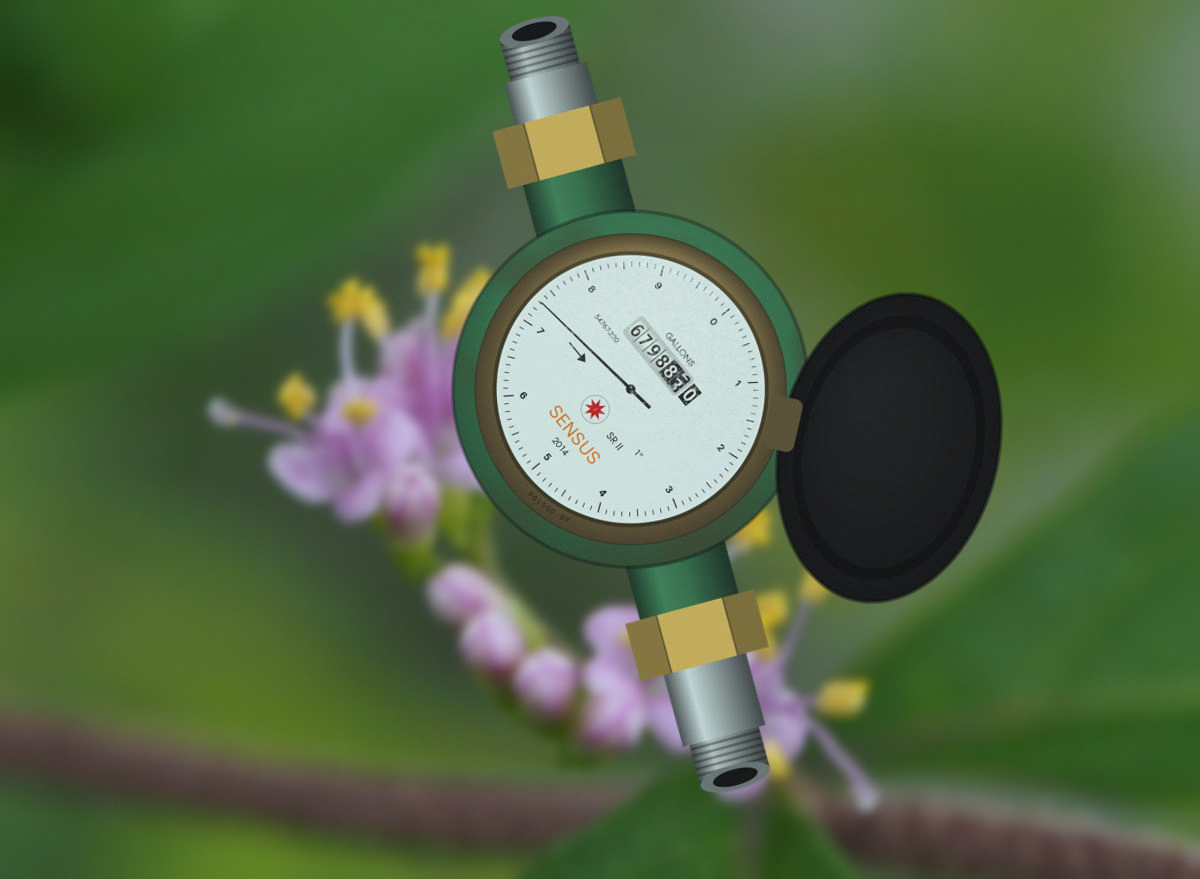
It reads 6798827.3 gal
